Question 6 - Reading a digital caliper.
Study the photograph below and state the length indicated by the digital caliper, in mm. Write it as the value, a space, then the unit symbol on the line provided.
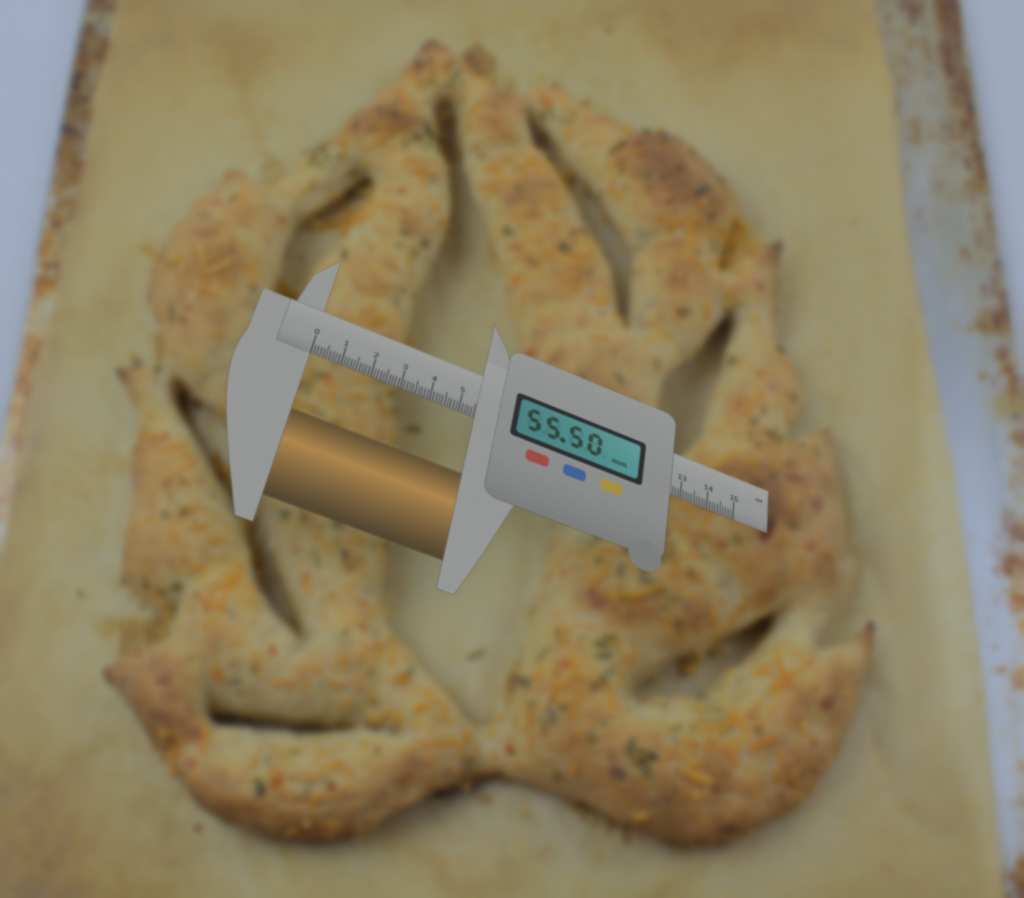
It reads 55.50 mm
